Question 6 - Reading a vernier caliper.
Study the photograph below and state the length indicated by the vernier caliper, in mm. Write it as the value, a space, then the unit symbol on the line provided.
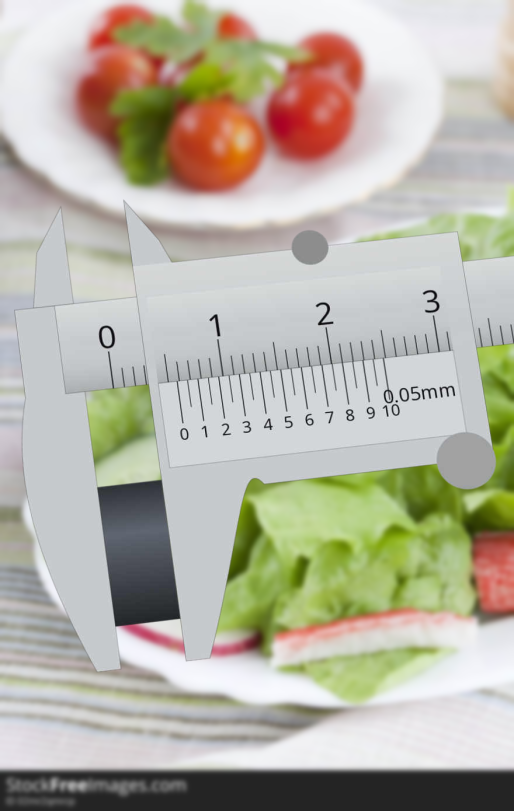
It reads 5.8 mm
